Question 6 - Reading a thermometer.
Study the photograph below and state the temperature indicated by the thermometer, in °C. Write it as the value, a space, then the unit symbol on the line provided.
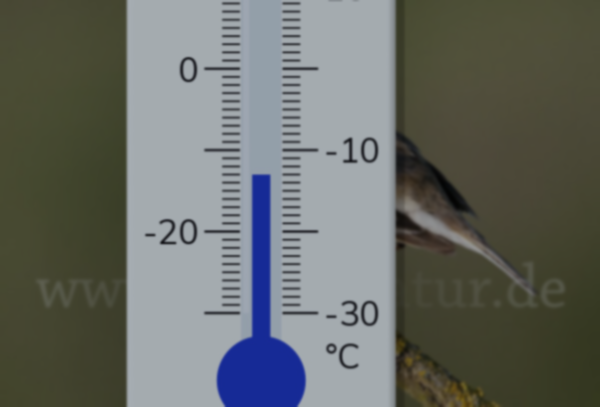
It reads -13 °C
